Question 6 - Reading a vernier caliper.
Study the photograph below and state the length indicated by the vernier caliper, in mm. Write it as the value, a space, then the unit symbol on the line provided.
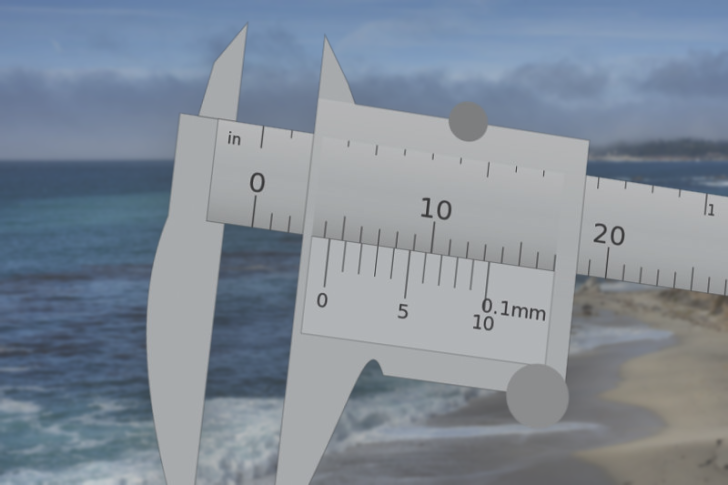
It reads 4.3 mm
